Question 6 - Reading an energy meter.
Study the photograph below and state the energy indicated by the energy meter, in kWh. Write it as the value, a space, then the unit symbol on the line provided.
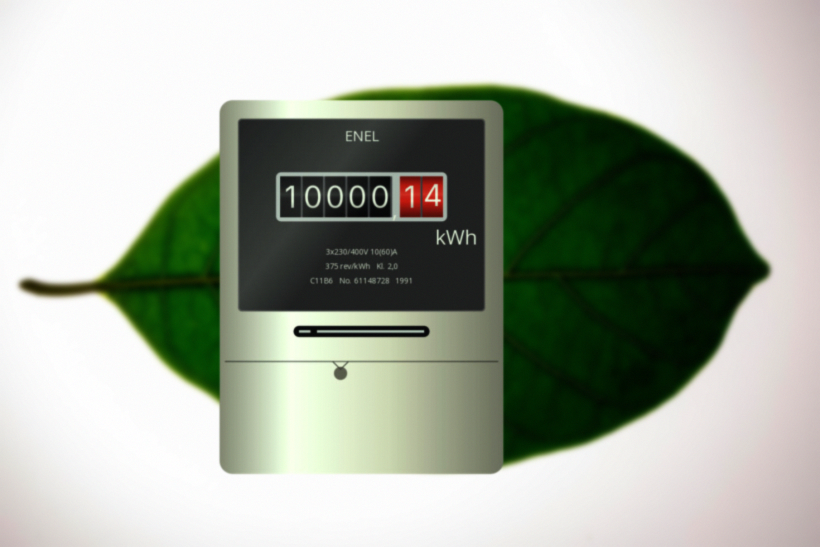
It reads 10000.14 kWh
